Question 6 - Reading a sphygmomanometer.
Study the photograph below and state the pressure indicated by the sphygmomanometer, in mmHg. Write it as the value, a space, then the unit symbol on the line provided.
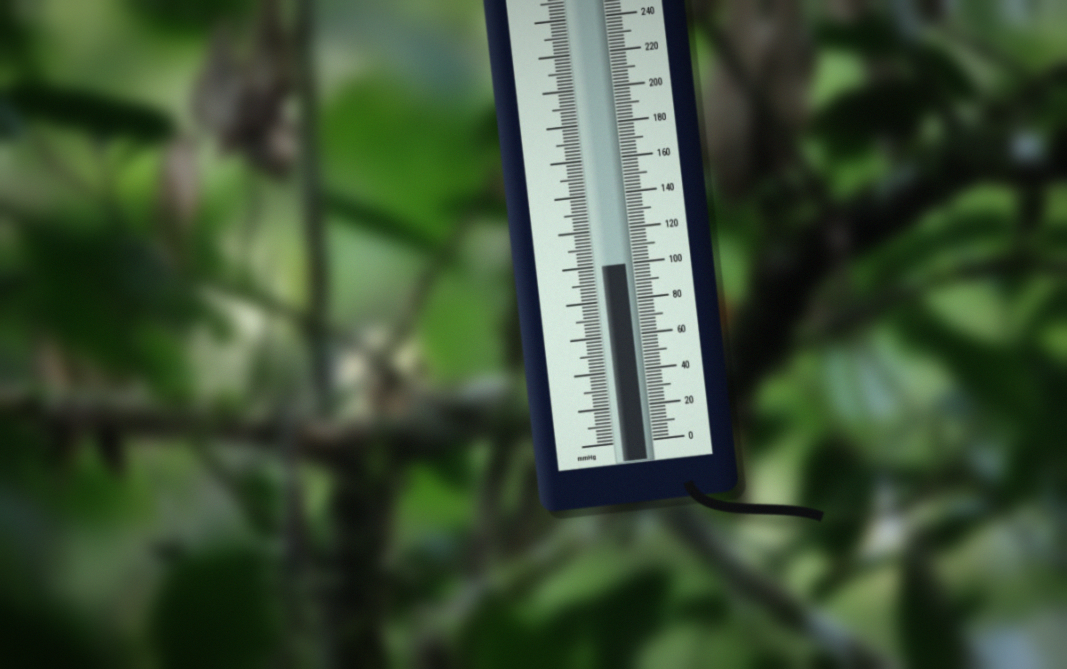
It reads 100 mmHg
